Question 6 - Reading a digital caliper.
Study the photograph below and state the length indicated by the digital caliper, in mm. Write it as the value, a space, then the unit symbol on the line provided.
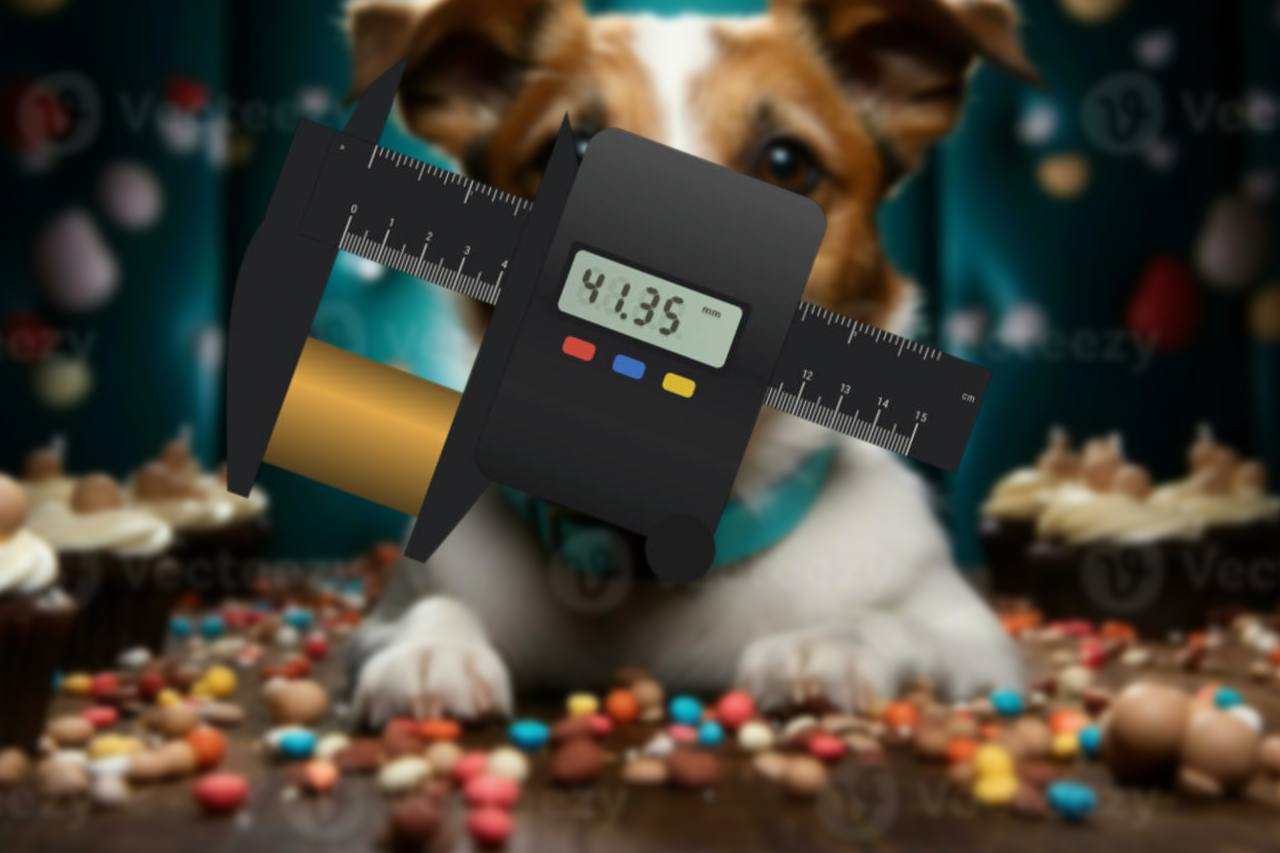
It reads 41.35 mm
